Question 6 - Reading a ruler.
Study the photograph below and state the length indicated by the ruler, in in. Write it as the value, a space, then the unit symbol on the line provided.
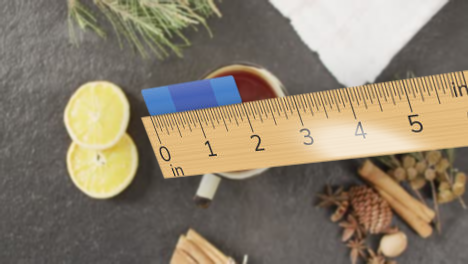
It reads 2 in
